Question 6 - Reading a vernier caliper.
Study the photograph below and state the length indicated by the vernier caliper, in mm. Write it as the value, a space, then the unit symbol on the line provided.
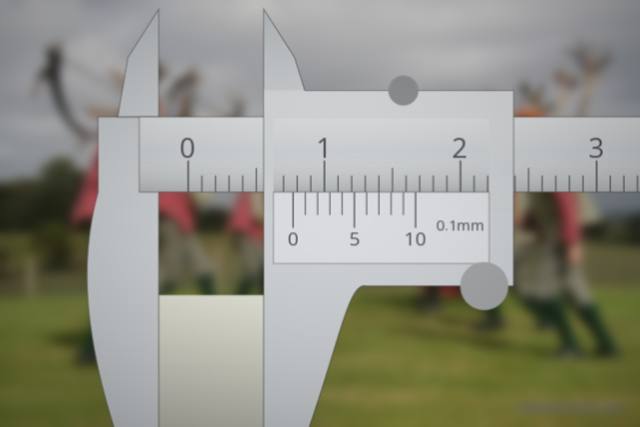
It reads 7.7 mm
